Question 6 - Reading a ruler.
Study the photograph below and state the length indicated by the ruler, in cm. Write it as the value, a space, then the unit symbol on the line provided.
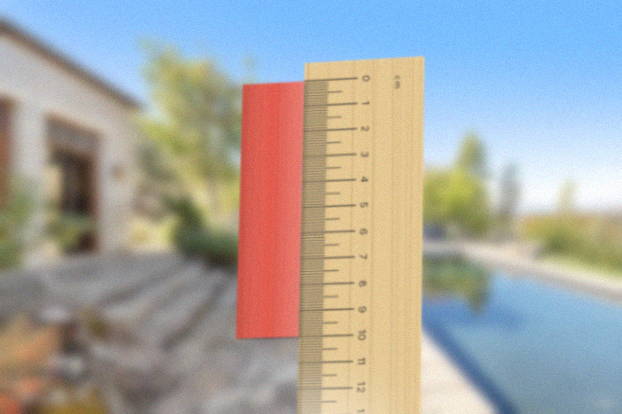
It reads 10 cm
